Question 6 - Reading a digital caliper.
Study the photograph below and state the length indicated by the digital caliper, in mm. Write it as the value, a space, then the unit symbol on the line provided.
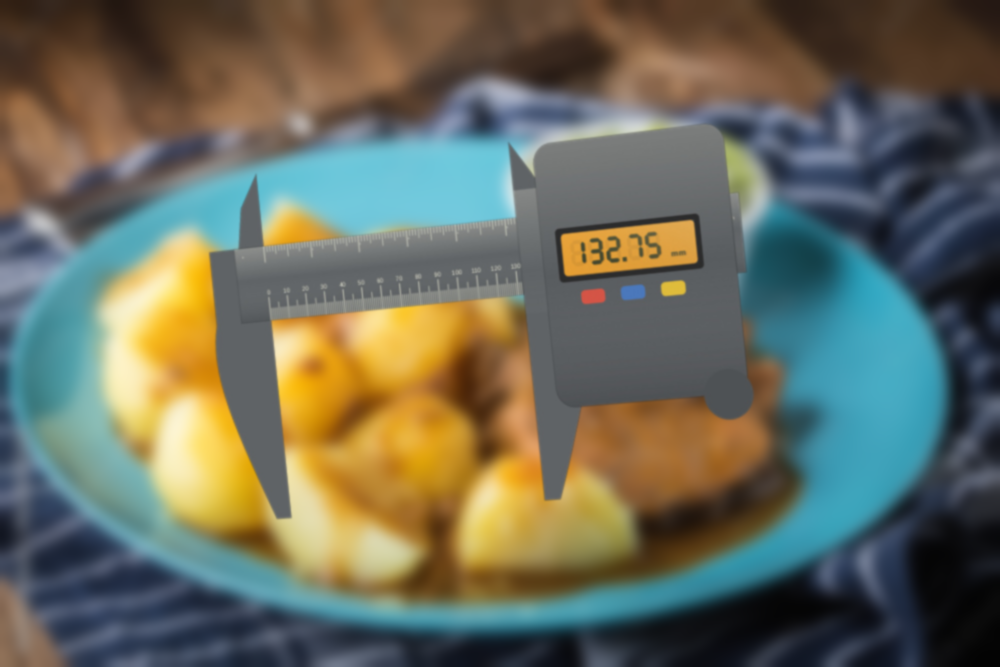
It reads 132.75 mm
